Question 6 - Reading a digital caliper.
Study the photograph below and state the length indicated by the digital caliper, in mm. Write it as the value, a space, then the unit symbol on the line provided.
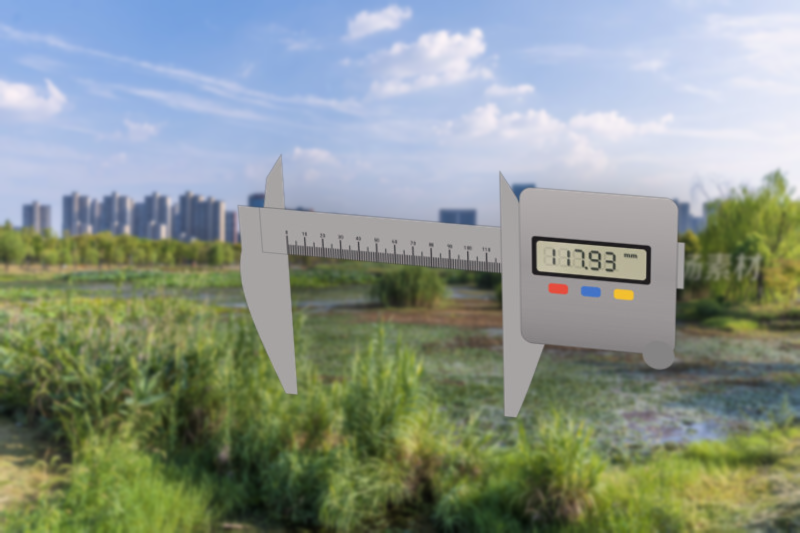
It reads 117.93 mm
